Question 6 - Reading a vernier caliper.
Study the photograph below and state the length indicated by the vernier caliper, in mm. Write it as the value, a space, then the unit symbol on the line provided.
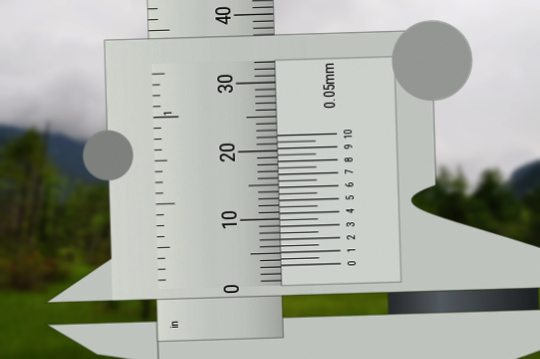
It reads 3.2 mm
